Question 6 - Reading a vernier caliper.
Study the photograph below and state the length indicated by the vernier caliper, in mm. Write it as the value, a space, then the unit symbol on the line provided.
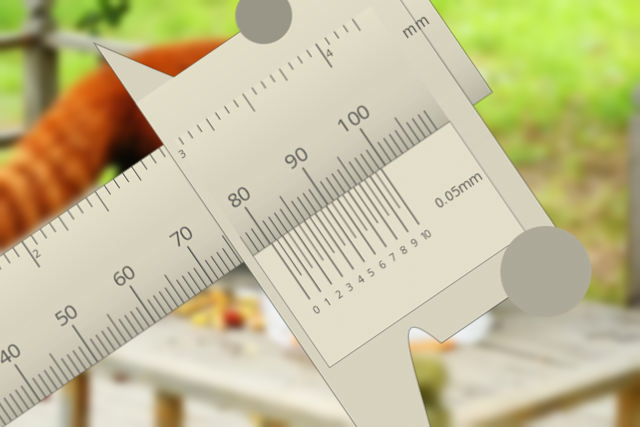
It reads 80.2 mm
